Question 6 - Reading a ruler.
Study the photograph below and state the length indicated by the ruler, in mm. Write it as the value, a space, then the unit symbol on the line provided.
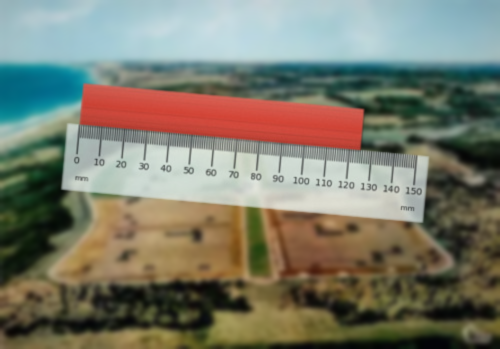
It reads 125 mm
